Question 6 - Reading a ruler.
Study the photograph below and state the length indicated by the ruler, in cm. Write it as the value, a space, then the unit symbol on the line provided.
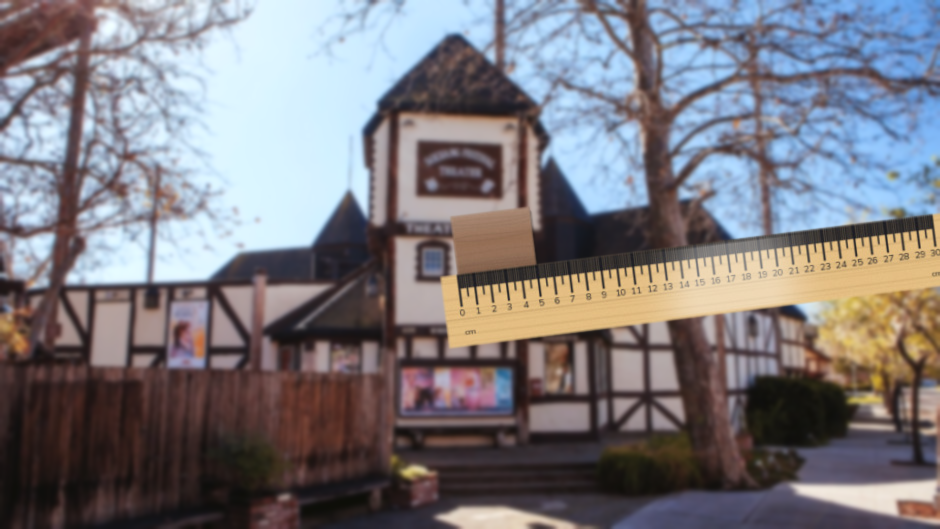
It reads 5 cm
